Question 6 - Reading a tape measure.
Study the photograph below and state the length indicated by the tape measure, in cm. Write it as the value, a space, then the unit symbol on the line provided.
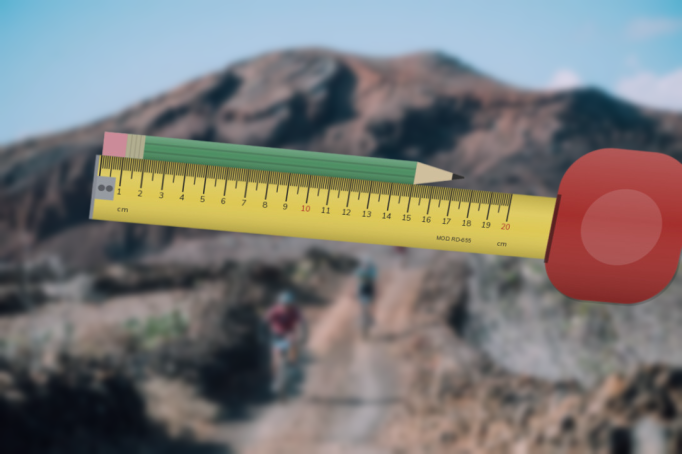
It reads 17.5 cm
